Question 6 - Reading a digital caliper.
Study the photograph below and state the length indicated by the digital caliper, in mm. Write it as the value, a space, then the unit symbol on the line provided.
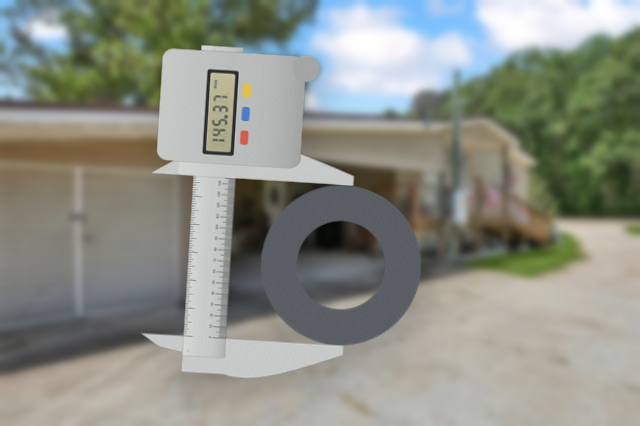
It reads 145.37 mm
